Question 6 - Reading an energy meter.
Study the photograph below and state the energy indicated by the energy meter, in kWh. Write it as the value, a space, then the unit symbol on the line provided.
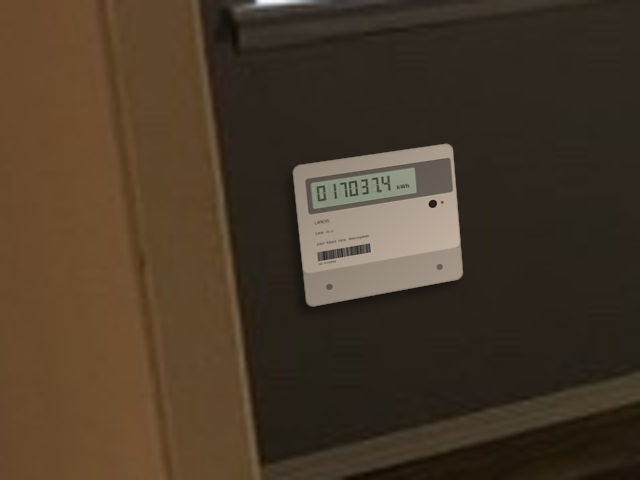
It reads 17037.4 kWh
